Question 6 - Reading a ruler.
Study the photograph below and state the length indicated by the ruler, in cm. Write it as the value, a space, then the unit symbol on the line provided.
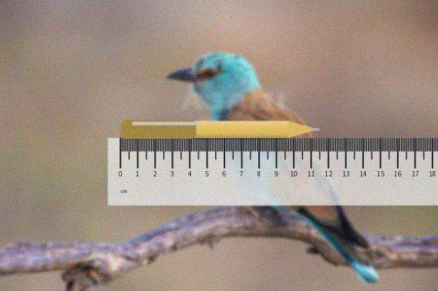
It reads 11.5 cm
